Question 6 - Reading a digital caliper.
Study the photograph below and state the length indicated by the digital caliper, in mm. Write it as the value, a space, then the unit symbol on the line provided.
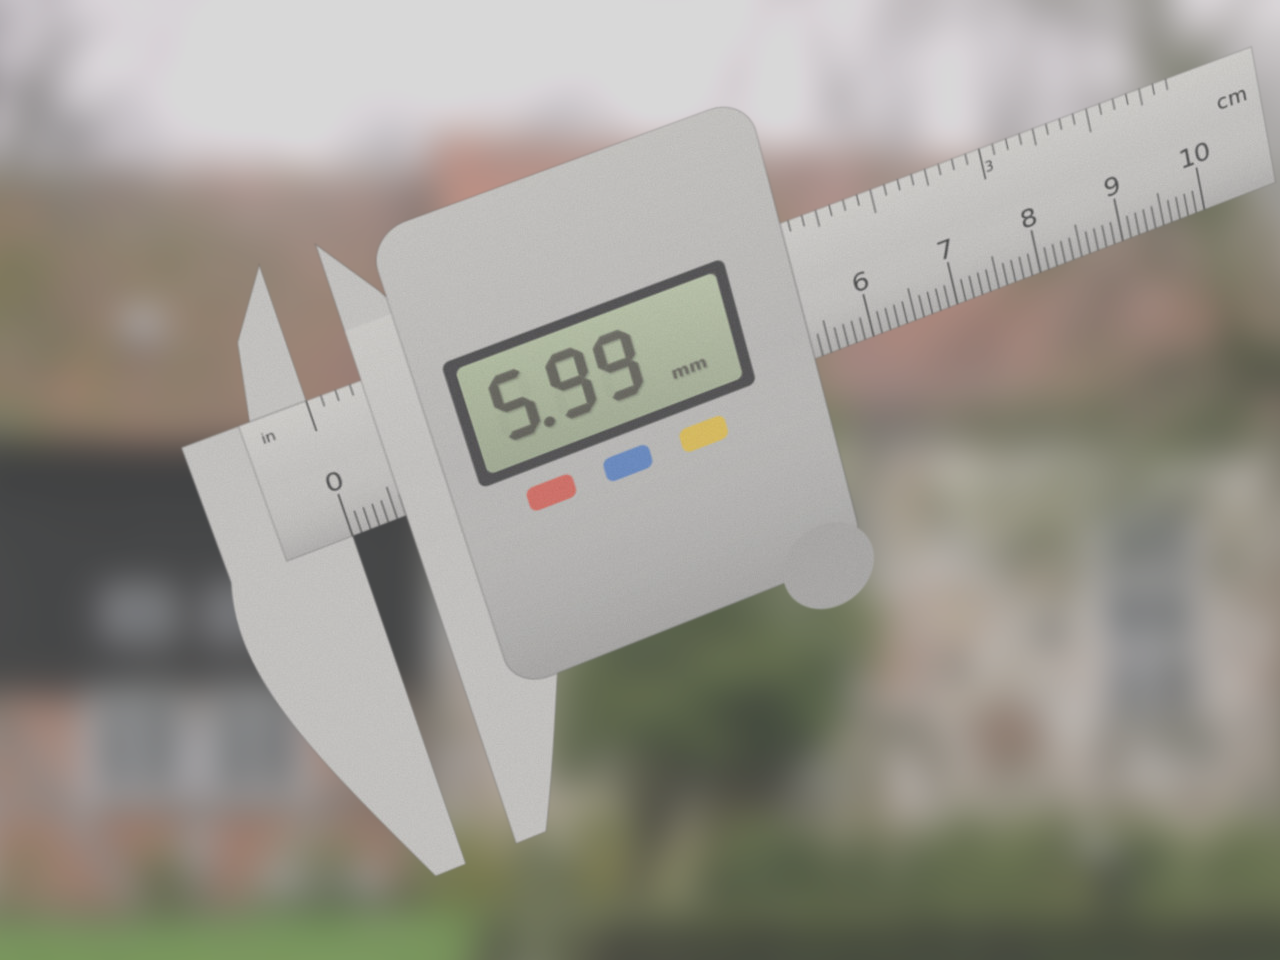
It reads 5.99 mm
